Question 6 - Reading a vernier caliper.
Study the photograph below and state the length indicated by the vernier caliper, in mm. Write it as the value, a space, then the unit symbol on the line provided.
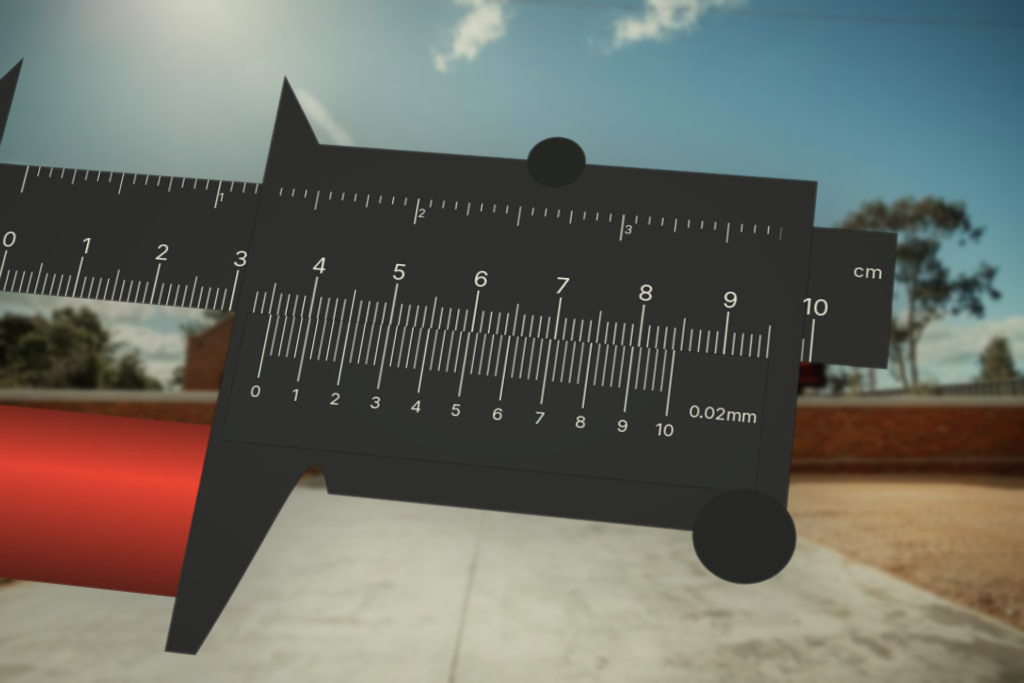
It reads 35.2 mm
